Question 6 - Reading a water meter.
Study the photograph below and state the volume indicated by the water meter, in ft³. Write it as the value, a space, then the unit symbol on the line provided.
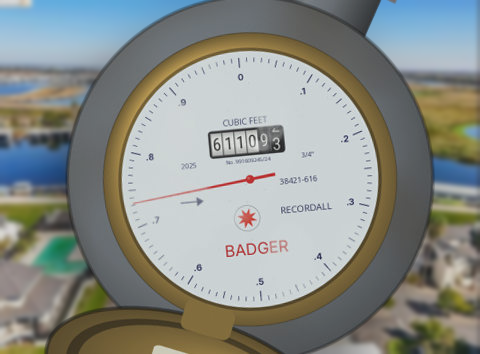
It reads 611092.73 ft³
